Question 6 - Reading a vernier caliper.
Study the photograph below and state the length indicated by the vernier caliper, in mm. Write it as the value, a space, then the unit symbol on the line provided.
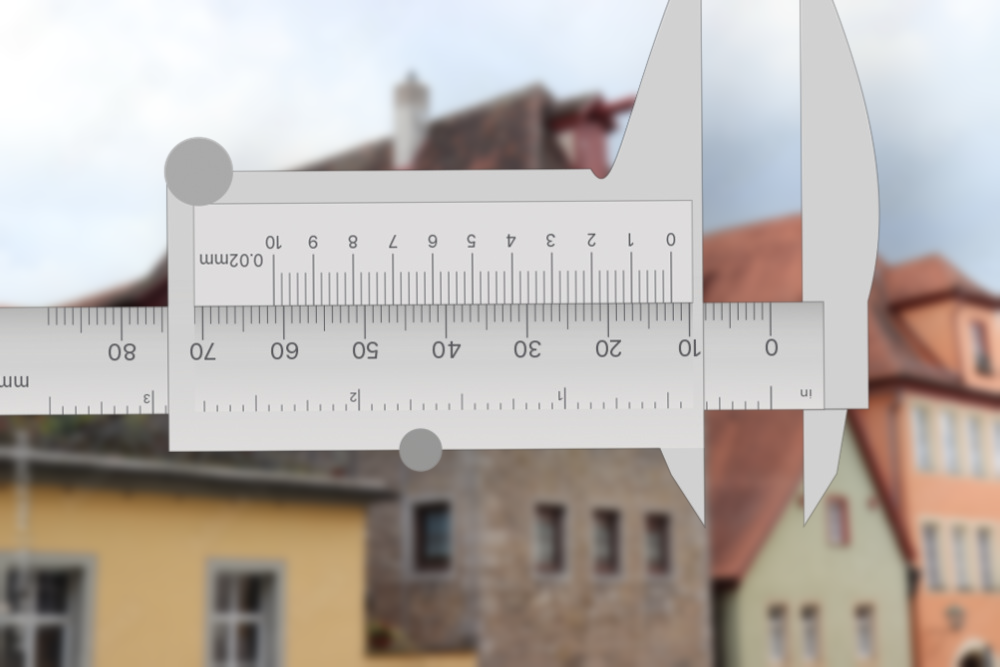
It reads 12.2 mm
